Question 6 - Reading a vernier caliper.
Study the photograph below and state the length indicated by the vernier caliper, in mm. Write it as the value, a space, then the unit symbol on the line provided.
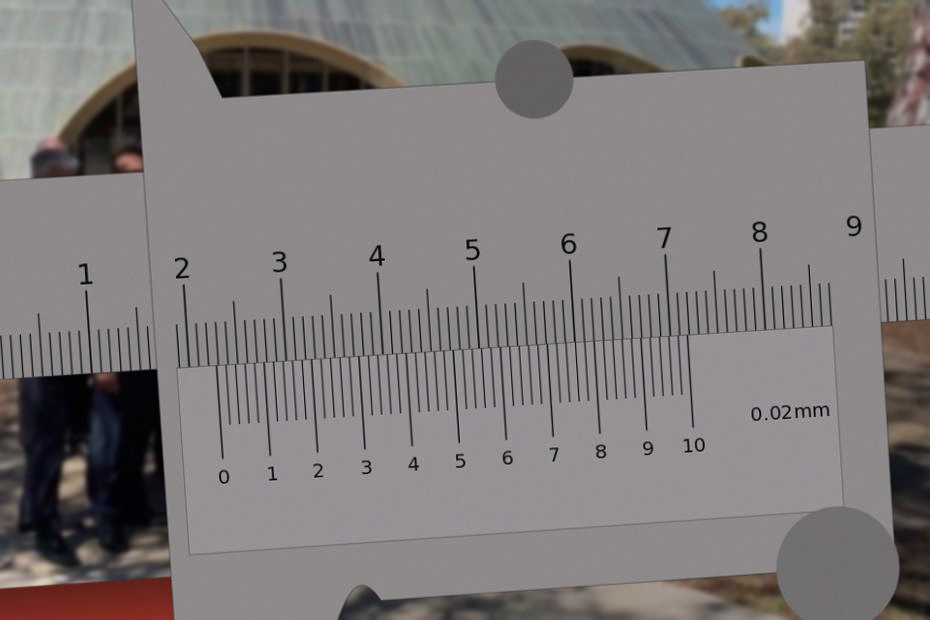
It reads 22.8 mm
